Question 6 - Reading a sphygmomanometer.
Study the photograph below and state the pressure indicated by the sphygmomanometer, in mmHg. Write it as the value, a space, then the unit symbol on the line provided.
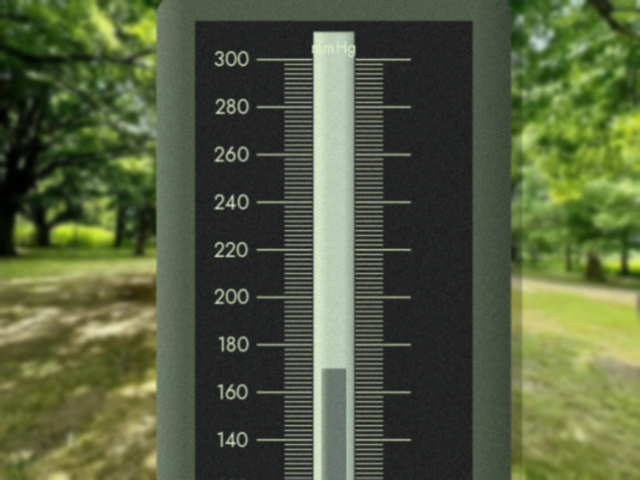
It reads 170 mmHg
